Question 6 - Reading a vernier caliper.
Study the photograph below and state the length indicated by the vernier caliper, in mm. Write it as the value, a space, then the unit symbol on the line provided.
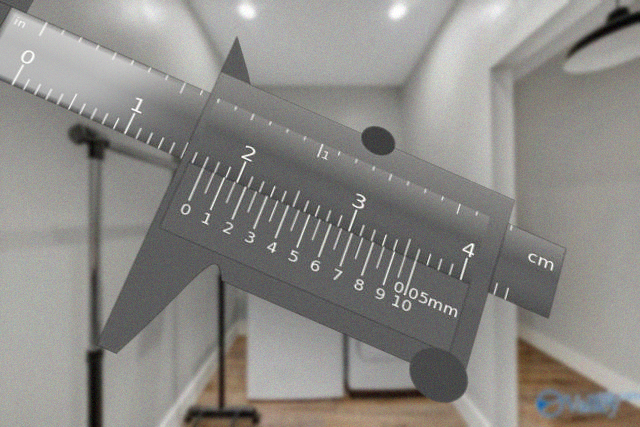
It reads 17.0 mm
